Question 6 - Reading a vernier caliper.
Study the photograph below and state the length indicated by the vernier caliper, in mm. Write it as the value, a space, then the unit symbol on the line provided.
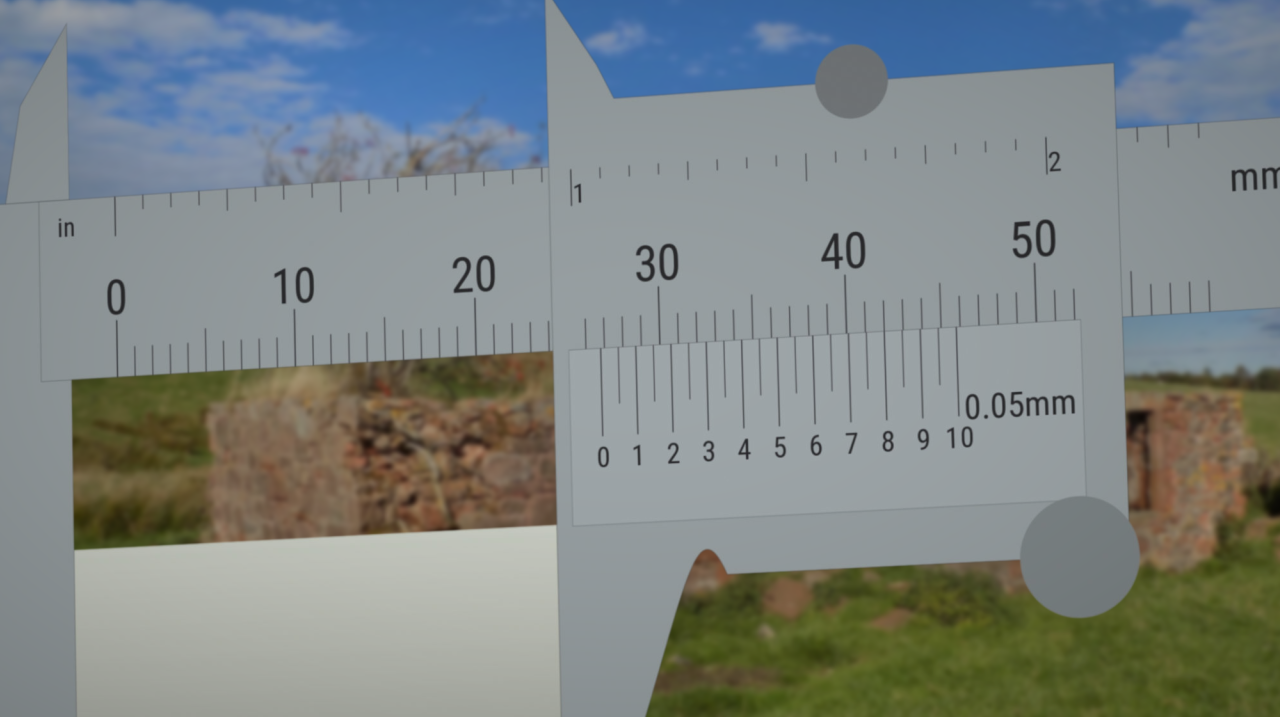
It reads 26.8 mm
